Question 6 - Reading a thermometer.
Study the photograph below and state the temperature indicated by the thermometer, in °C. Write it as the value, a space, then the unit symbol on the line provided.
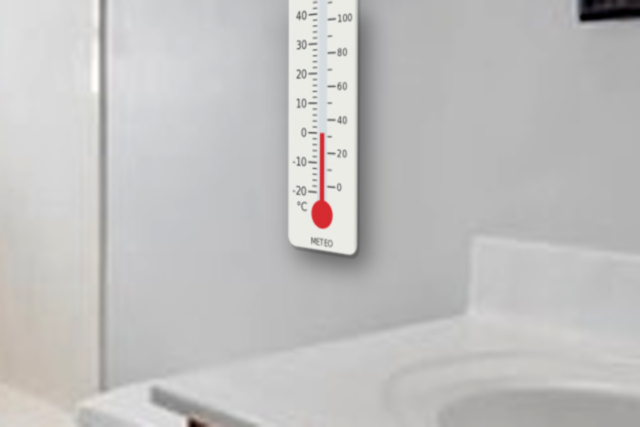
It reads 0 °C
